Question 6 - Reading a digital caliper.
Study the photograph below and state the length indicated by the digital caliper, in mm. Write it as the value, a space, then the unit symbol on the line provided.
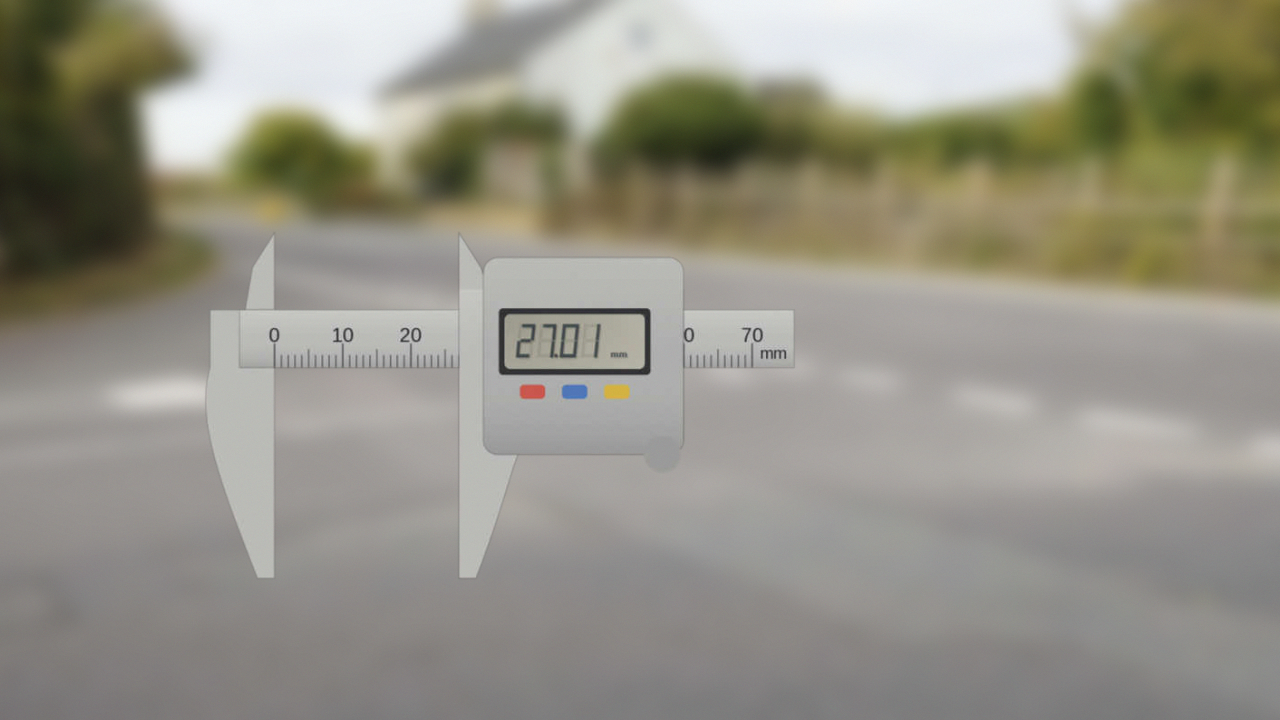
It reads 27.01 mm
